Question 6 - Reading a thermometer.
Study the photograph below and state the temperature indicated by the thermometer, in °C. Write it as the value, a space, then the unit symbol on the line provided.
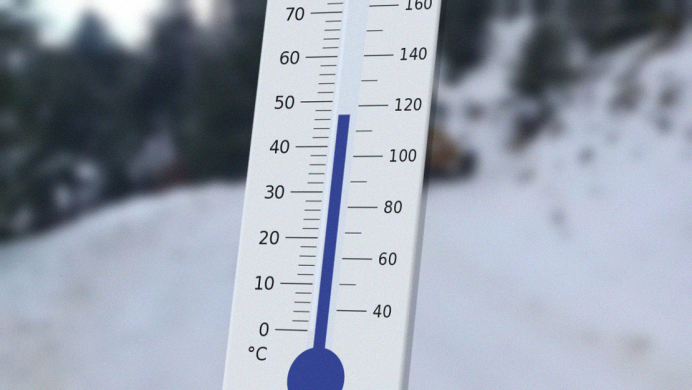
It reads 47 °C
